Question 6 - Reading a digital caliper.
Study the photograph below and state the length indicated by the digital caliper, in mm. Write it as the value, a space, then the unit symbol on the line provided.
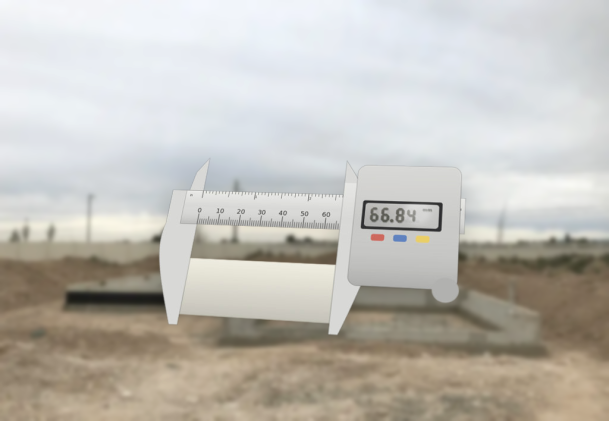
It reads 66.84 mm
